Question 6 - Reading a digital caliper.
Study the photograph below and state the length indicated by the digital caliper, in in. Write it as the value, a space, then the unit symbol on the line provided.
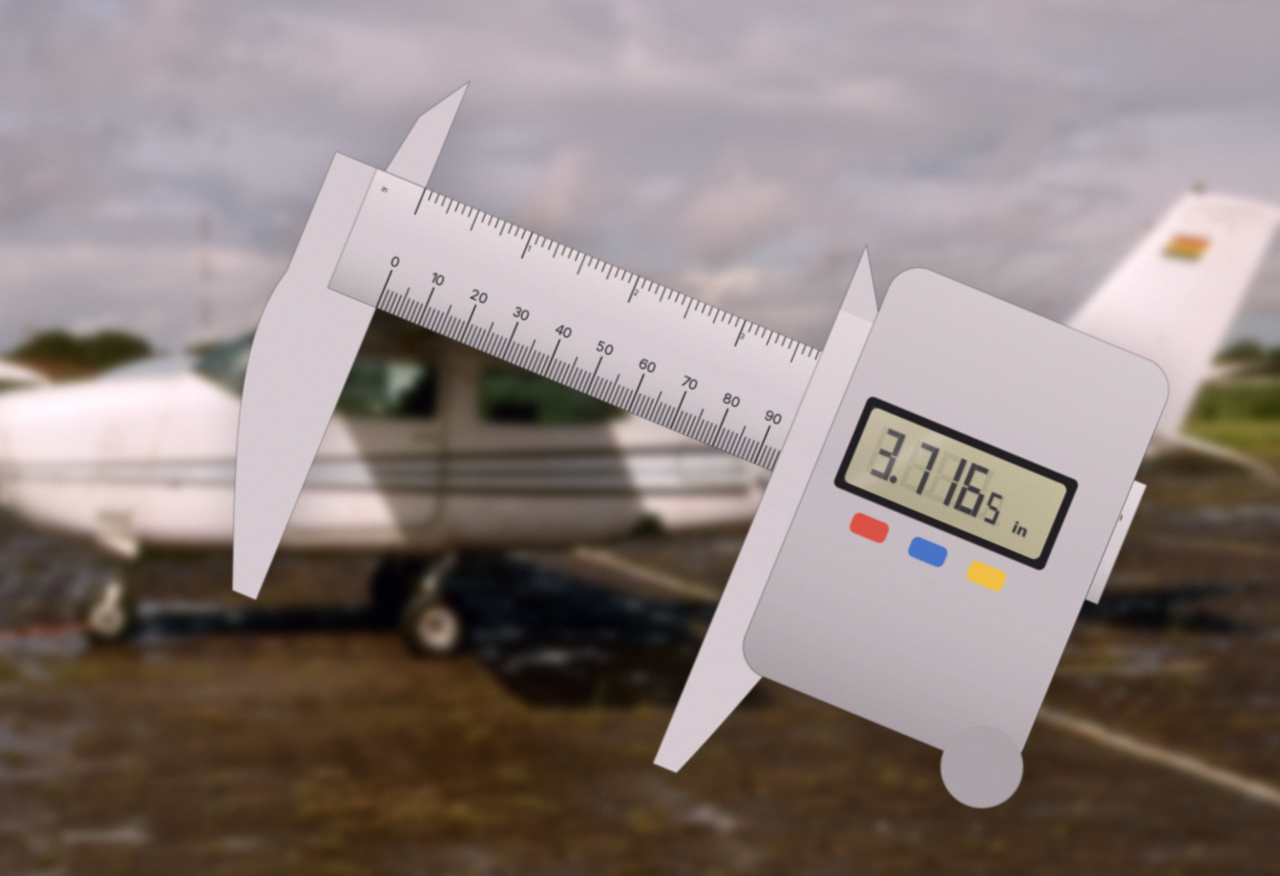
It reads 3.7165 in
